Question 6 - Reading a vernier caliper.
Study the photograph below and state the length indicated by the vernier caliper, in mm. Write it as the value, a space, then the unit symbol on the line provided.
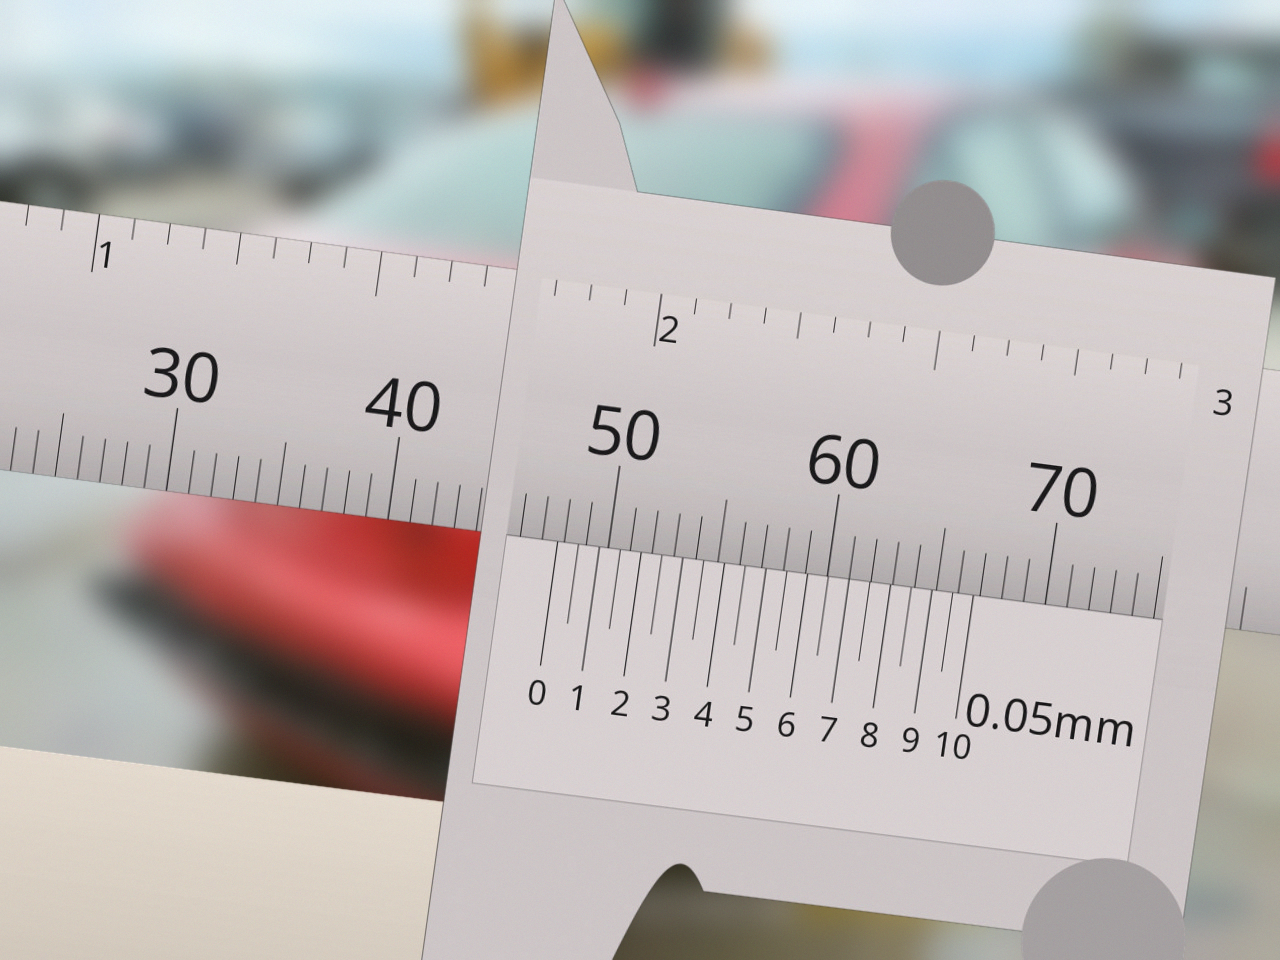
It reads 47.7 mm
